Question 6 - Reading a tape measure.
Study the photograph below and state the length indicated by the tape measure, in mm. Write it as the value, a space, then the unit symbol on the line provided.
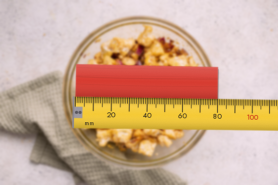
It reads 80 mm
